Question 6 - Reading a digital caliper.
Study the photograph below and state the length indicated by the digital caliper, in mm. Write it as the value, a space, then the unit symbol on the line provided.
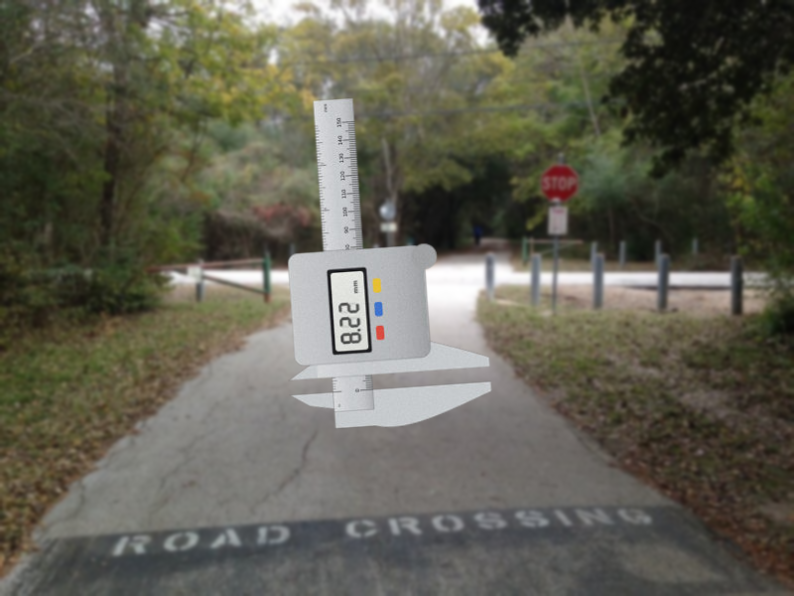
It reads 8.22 mm
